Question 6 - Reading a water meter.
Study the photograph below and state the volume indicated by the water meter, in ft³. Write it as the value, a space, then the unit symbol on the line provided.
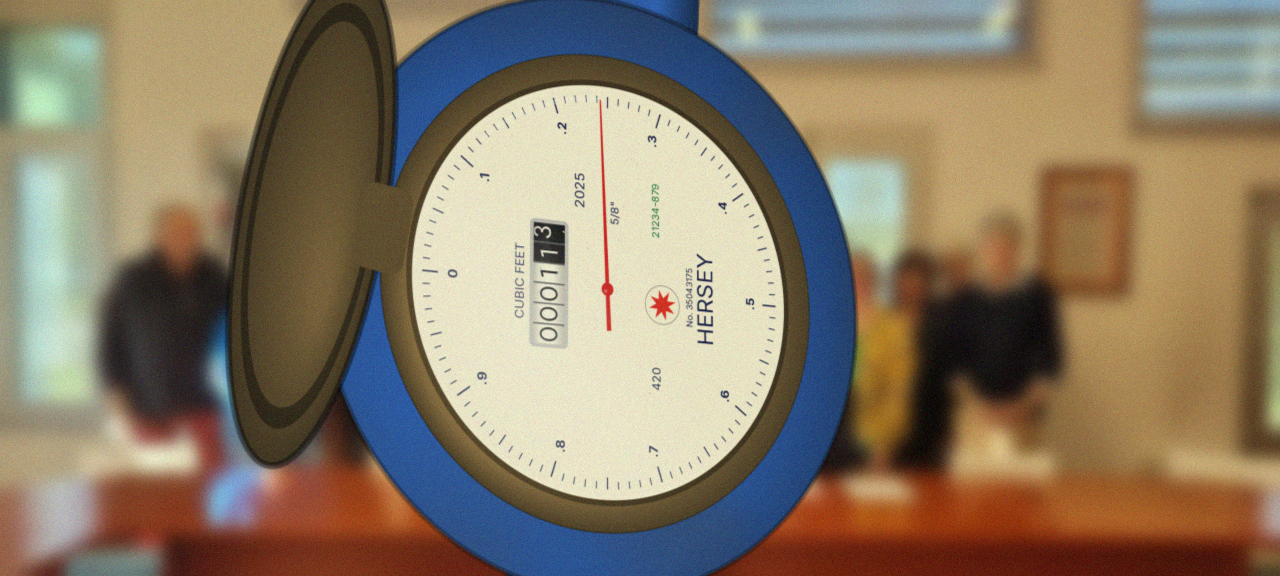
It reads 113.24 ft³
